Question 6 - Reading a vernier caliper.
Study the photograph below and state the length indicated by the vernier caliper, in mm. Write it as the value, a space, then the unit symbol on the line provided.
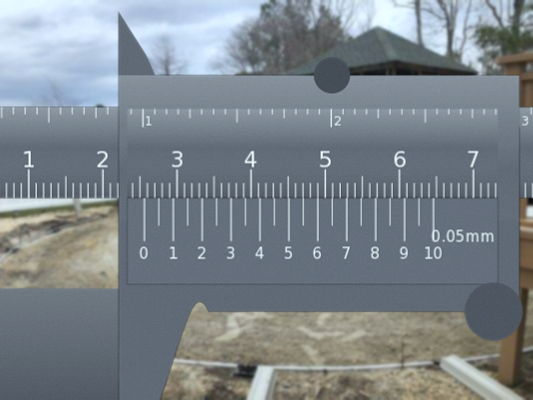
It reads 25.6 mm
